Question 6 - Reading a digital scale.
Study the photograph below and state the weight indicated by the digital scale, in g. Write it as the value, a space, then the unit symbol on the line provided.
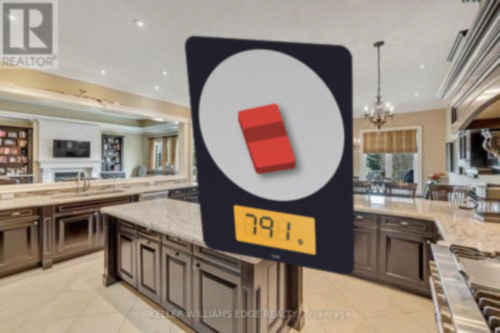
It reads 791 g
